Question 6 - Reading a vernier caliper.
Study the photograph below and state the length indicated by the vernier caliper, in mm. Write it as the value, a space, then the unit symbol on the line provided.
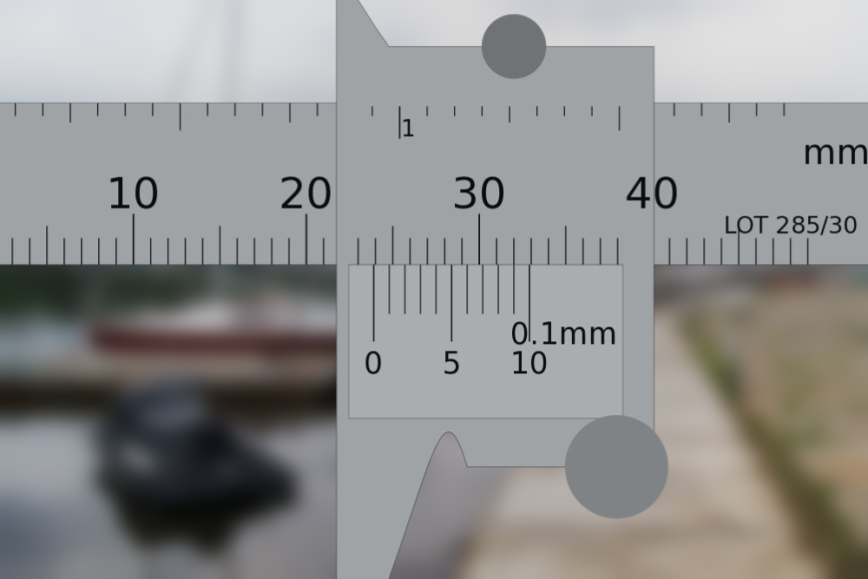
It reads 23.9 mm
